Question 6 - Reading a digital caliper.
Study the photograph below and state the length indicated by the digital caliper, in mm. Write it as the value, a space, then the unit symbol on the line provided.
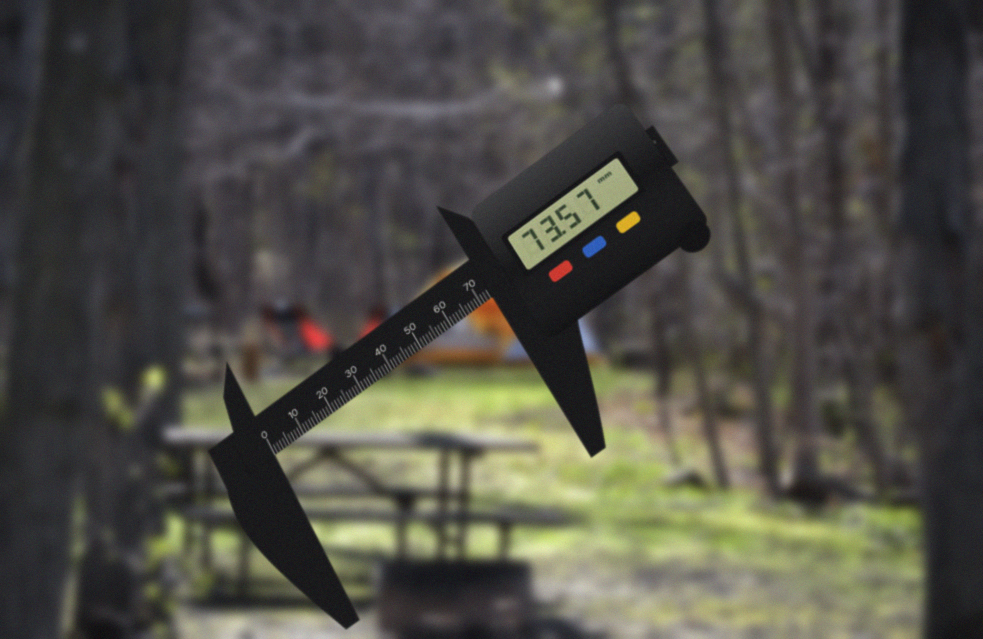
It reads 73.57 mm
